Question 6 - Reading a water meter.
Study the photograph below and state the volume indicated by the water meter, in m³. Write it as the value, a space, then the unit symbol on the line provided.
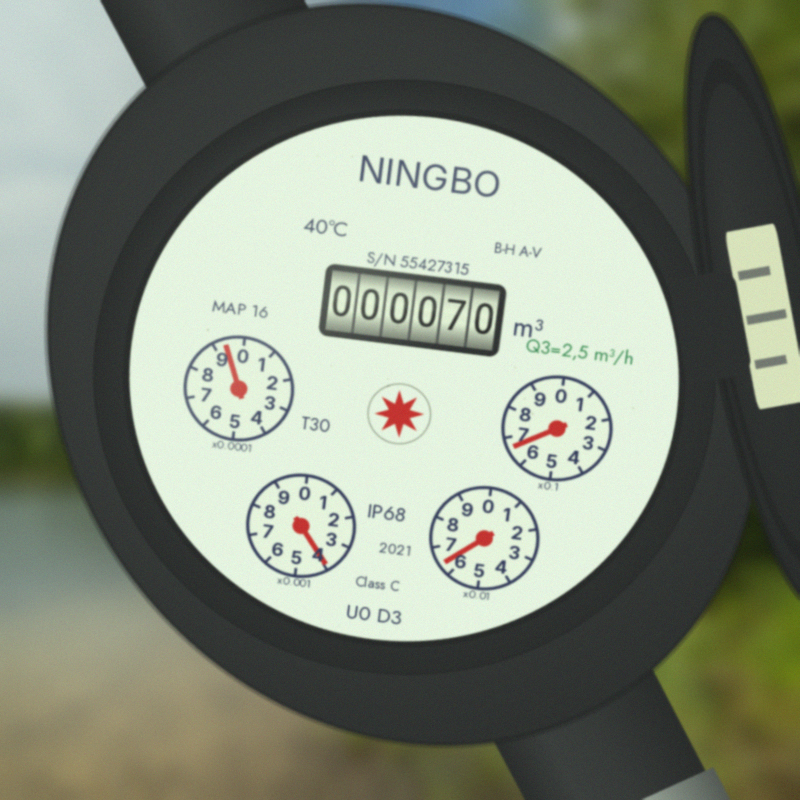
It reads 70.6639 m³
